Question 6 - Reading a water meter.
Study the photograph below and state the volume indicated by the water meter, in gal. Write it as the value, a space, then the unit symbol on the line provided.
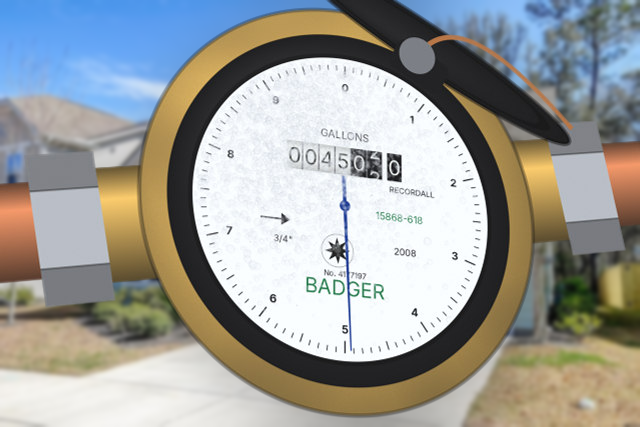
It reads 45024.9 gal
